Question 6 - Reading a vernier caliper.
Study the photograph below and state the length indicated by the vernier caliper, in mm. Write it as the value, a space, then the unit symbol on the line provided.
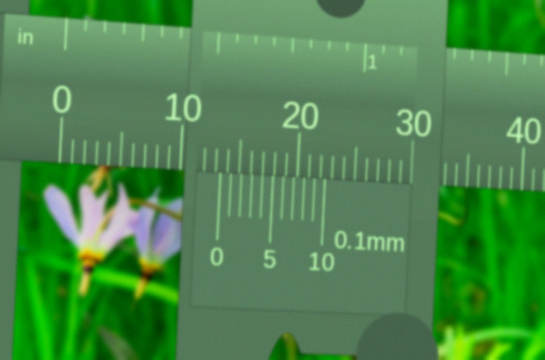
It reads 13.4 mm
